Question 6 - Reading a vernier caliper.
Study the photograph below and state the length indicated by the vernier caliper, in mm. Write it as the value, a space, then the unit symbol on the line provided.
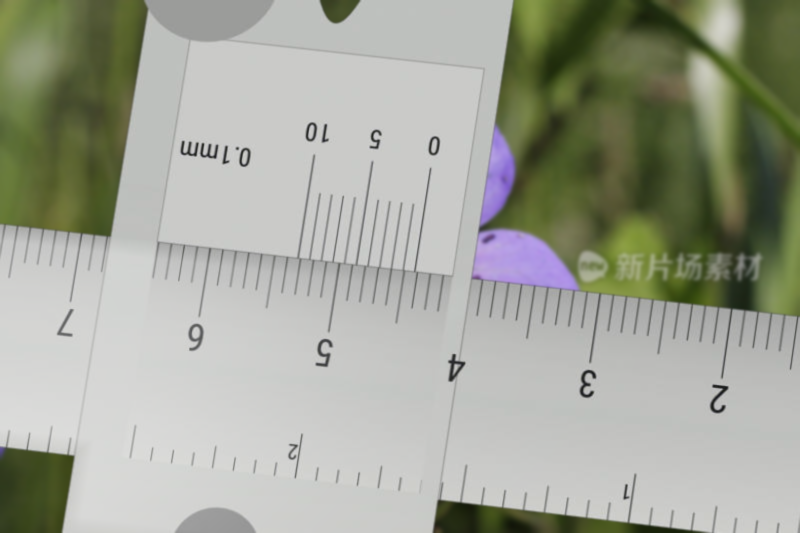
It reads 44.2 mm
